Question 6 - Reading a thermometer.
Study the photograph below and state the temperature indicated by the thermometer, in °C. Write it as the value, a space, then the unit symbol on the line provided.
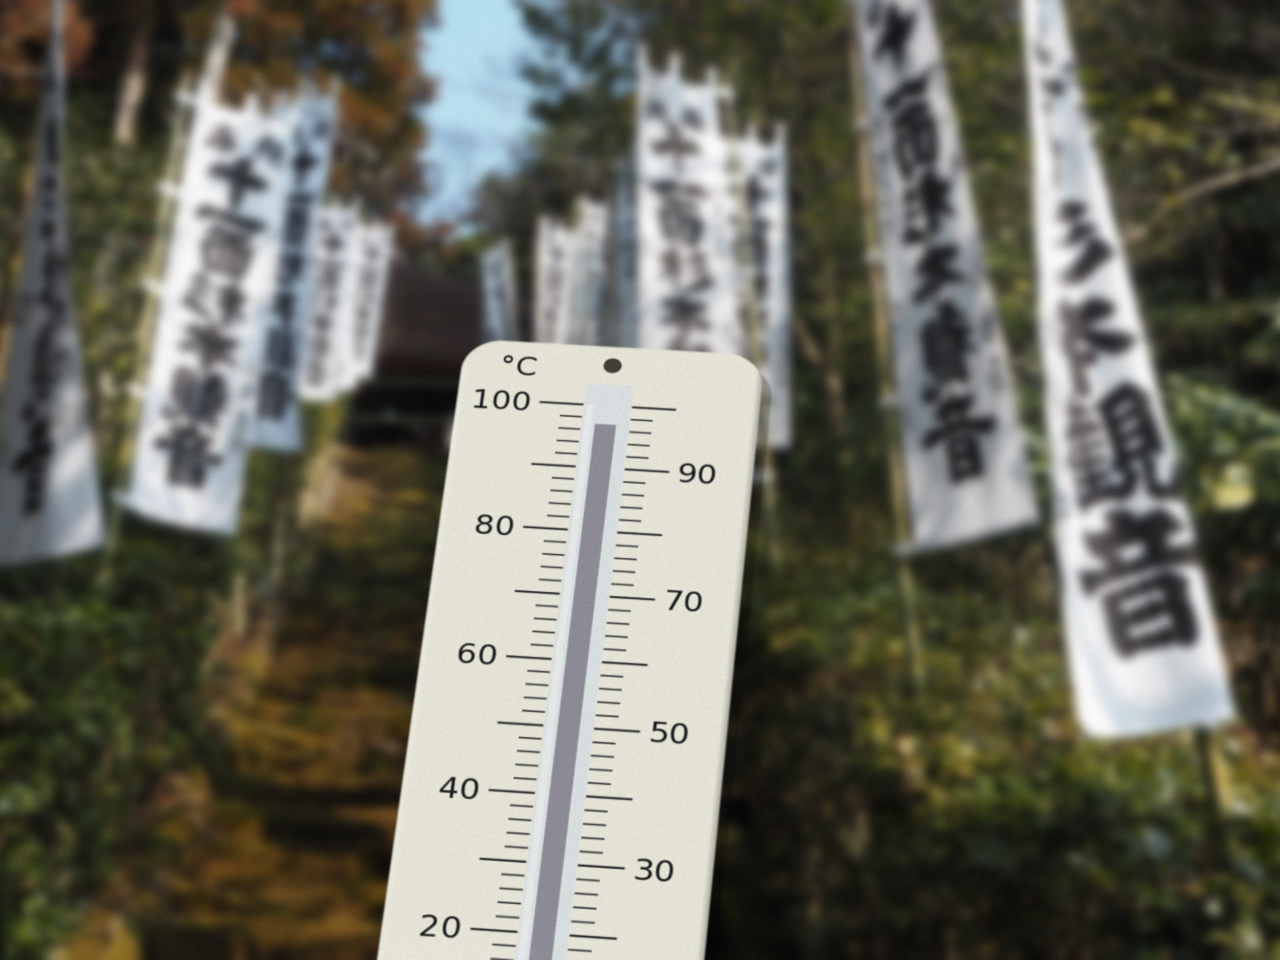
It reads 97 °C
